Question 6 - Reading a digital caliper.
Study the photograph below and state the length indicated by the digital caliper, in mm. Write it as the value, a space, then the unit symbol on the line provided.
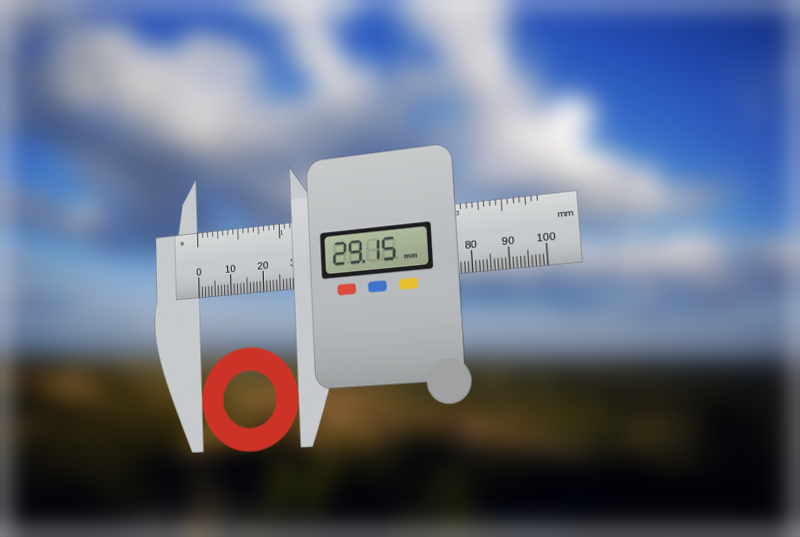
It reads 29.15 mm
